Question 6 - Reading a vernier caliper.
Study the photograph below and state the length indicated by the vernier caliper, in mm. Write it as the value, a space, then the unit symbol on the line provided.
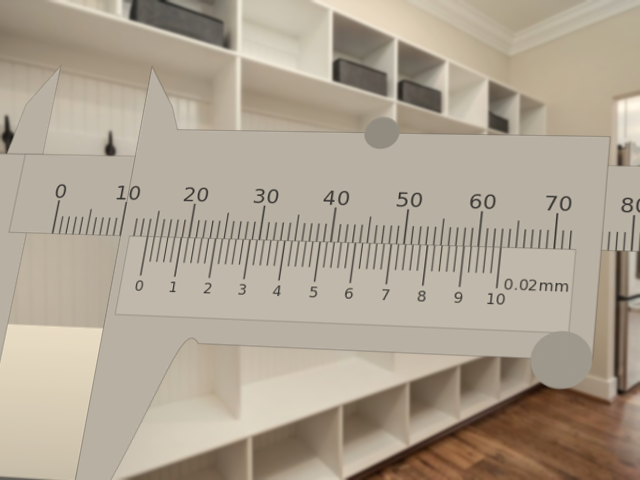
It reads 14.0 mm
